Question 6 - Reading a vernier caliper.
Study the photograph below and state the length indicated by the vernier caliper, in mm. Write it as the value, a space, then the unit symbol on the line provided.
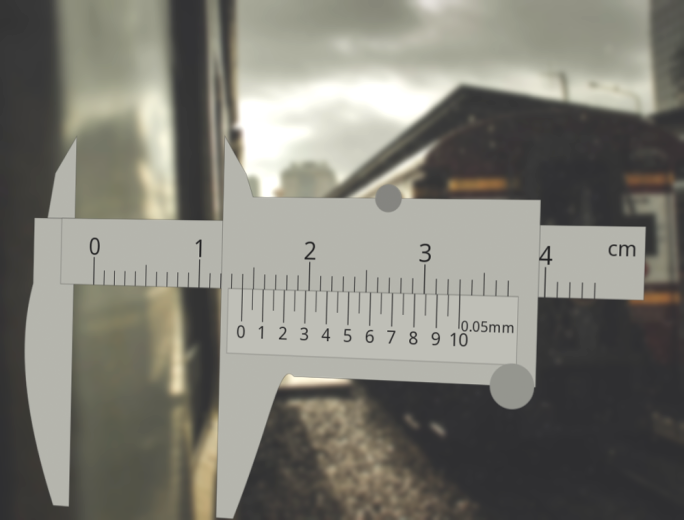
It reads 14.0 mm
